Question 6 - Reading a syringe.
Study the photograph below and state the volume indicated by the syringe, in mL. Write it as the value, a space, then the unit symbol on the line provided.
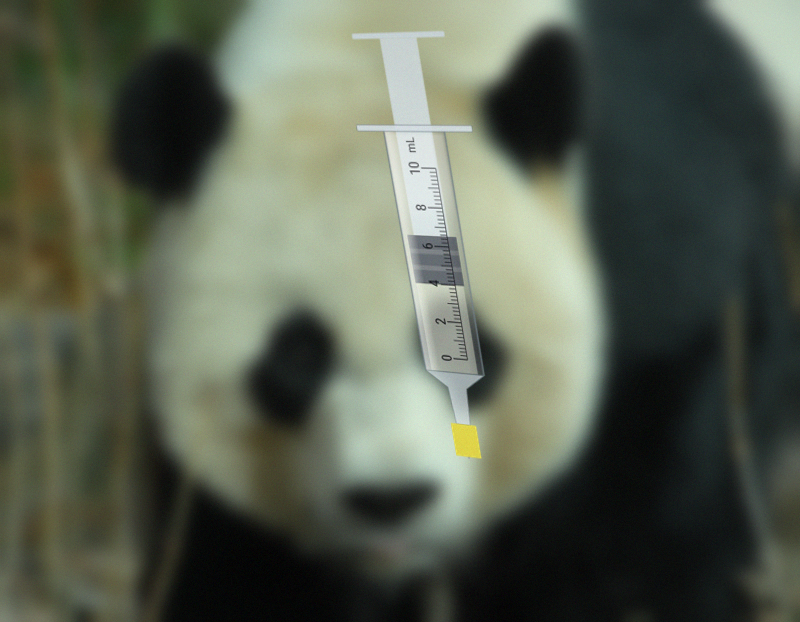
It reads 4 mL
